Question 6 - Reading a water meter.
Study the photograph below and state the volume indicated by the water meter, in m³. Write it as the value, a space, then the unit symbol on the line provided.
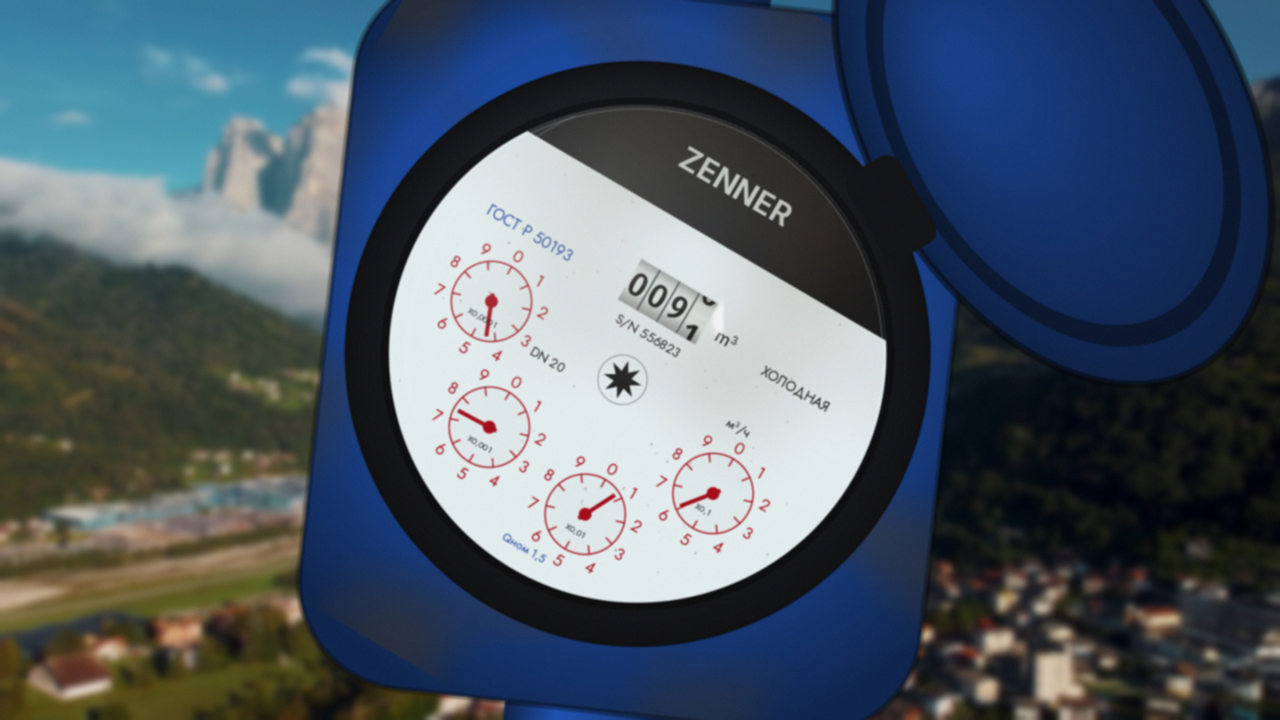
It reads 90.6074 m³
